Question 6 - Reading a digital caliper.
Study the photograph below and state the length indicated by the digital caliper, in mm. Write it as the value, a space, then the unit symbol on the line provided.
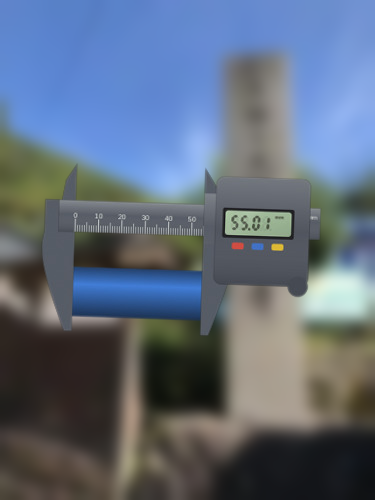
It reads 55.01 mm
